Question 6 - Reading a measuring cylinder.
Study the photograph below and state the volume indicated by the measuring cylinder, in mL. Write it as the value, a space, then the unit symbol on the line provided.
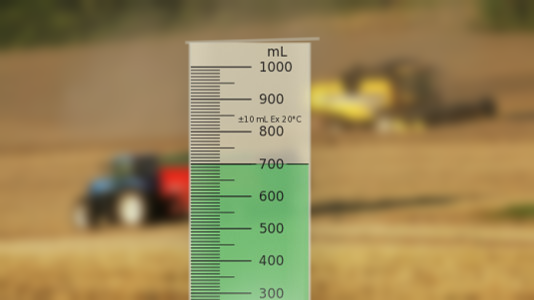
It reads 700 mL
